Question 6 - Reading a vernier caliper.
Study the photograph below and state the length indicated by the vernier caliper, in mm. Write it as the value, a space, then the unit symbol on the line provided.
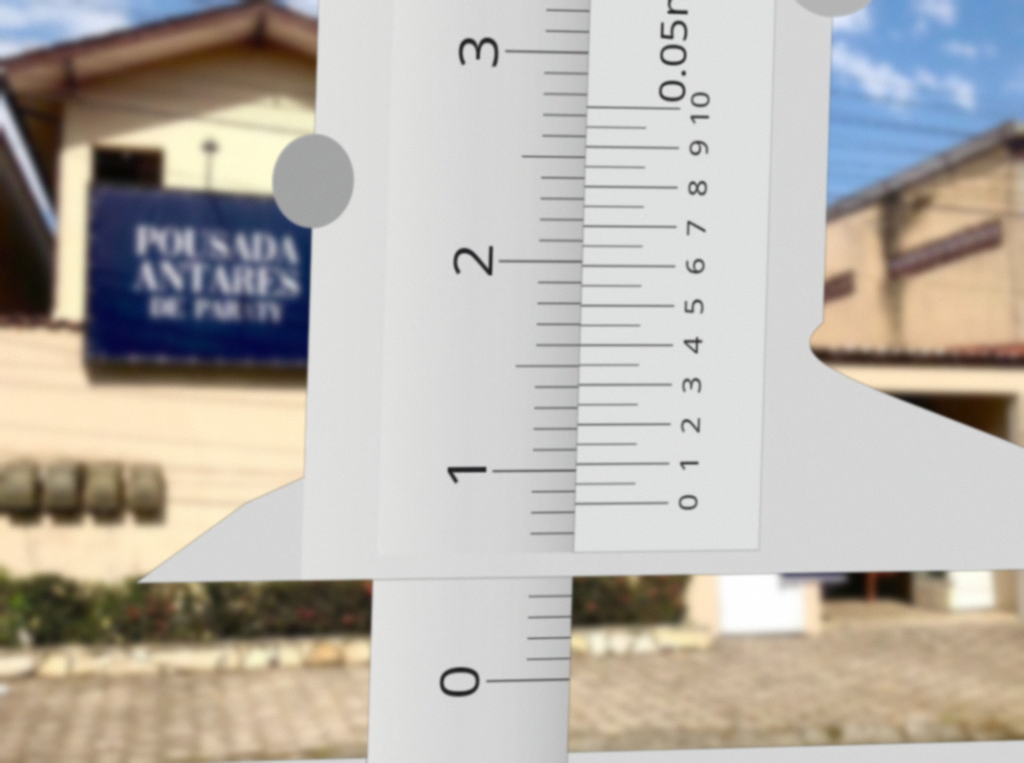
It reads 8.4 mm
